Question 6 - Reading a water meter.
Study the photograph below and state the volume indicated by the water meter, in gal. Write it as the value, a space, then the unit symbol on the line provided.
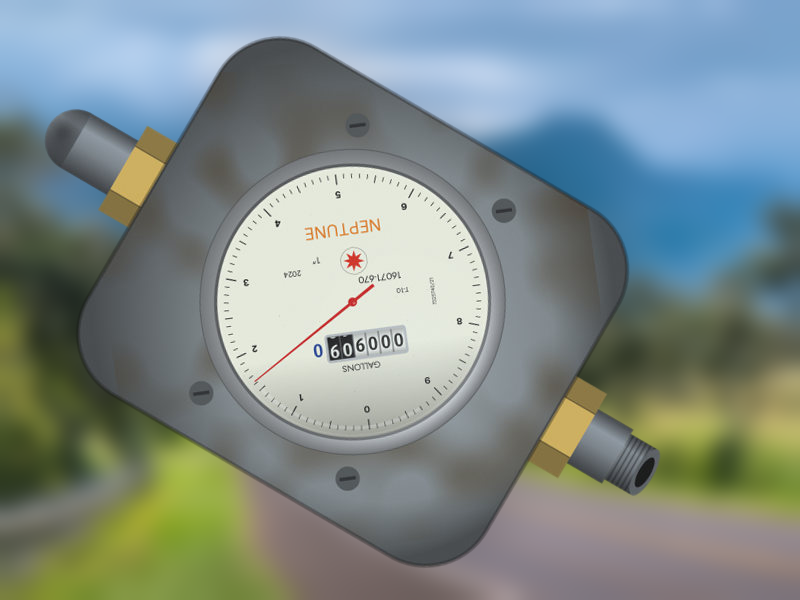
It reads 9091.6 gal
